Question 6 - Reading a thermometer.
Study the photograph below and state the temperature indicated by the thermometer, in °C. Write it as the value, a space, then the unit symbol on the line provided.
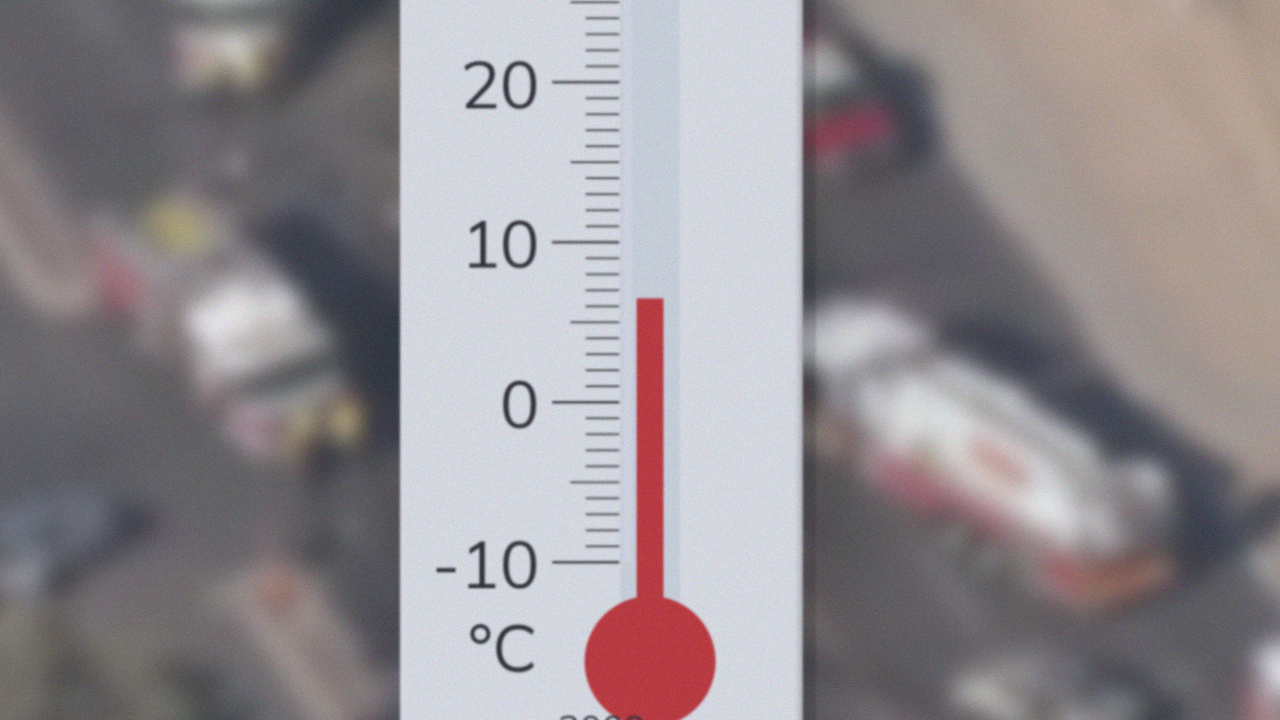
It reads 6.5 °C
